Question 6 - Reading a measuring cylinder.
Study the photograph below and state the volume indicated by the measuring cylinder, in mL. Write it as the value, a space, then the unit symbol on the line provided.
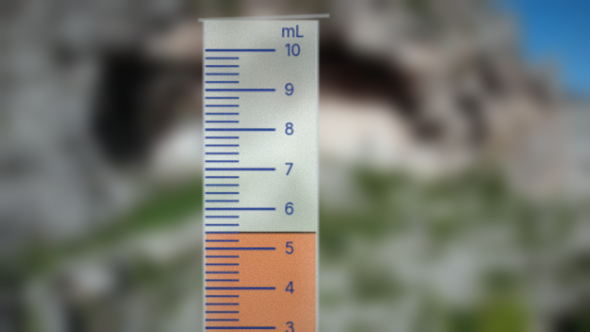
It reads 5.4 mL
